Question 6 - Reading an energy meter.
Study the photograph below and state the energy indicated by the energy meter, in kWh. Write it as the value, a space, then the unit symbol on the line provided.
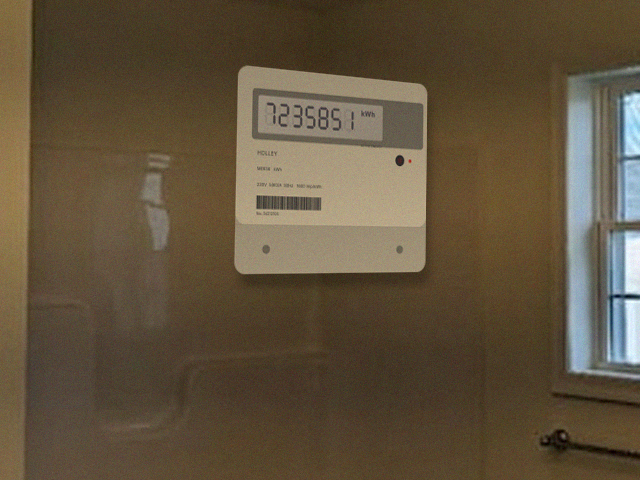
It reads 7235851 kWh
